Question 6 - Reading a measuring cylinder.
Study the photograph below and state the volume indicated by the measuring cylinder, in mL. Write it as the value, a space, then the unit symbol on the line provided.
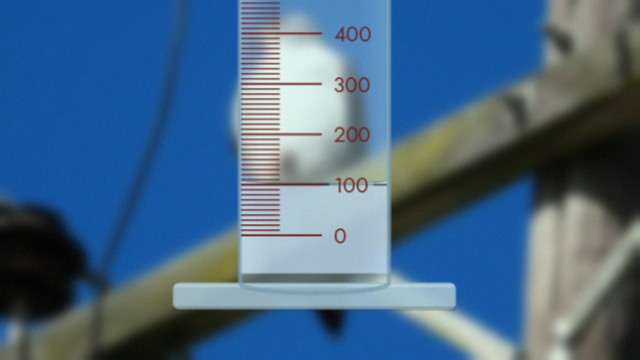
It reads 100 mL
